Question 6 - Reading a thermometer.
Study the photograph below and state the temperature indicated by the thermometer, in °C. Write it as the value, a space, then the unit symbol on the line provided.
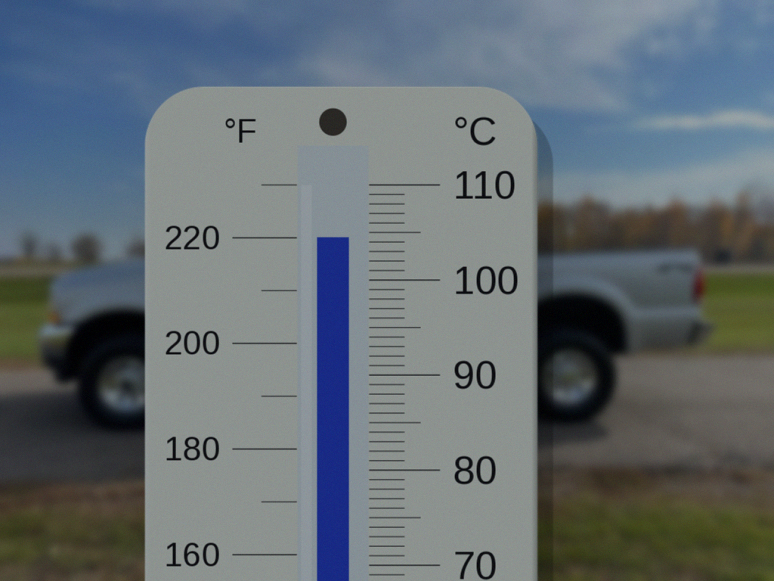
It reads 104.5 °C
